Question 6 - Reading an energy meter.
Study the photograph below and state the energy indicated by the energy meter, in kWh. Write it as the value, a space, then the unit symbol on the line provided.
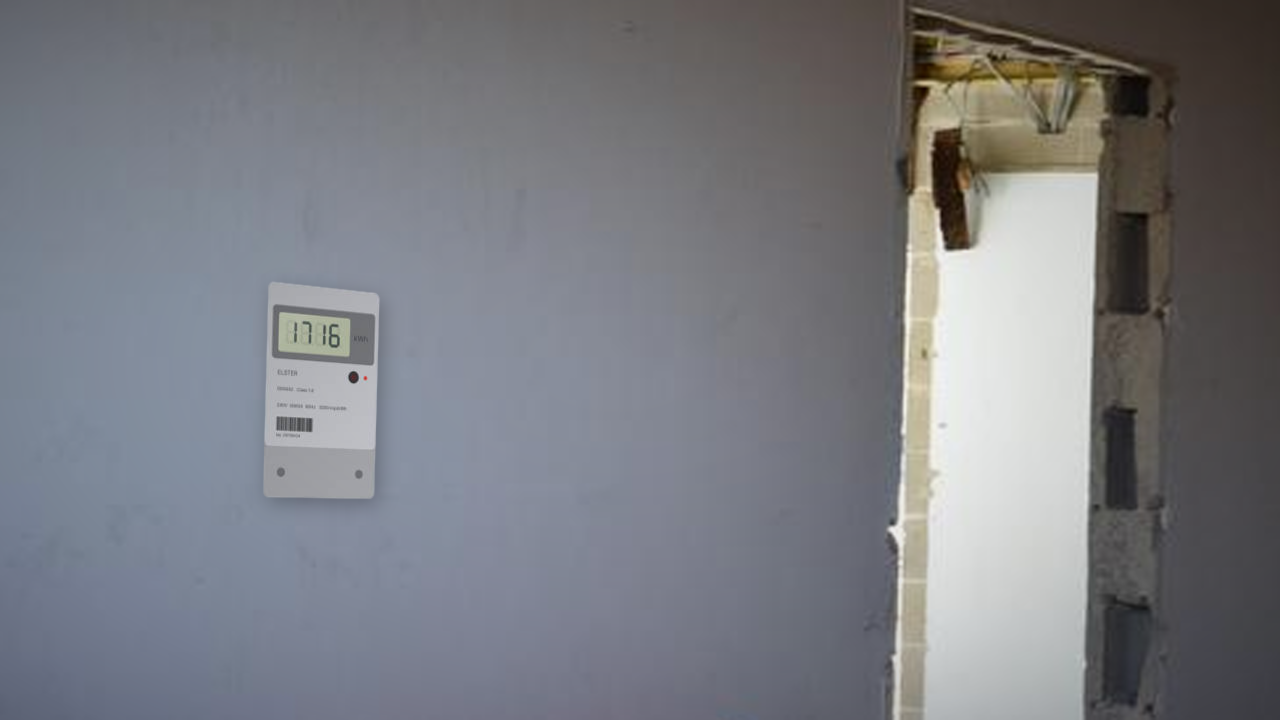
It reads 1716 kWh
